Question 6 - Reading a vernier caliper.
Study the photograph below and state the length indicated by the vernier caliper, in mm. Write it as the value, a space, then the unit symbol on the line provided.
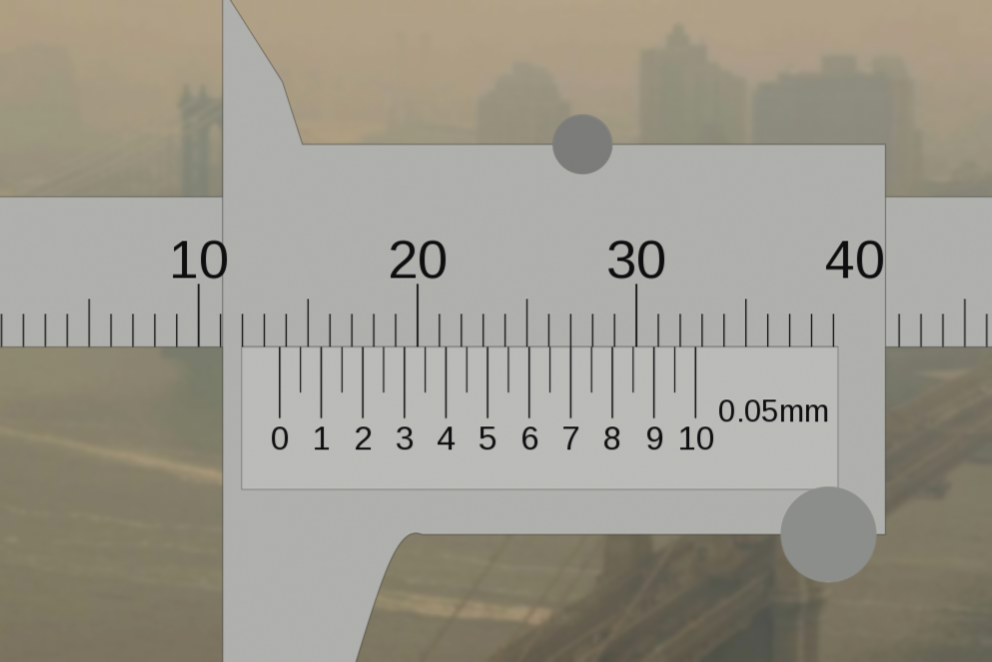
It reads 13.7 mm
